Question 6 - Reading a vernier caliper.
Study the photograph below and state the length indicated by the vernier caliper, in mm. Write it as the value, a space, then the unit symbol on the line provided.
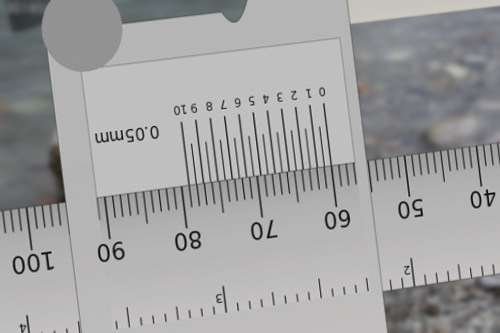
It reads 60.0 mm
